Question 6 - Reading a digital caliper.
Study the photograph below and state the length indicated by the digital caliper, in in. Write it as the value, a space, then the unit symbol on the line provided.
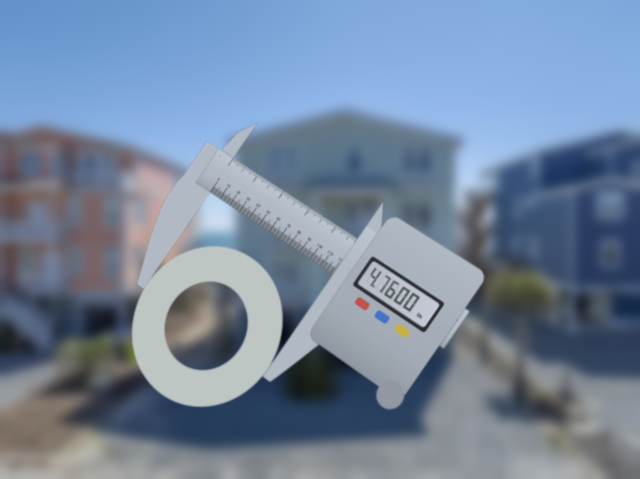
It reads 4.7600 in
